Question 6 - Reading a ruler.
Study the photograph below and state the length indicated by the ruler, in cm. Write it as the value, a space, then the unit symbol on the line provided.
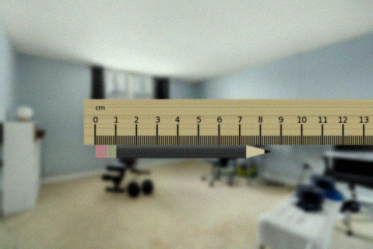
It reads 8.5 cm
